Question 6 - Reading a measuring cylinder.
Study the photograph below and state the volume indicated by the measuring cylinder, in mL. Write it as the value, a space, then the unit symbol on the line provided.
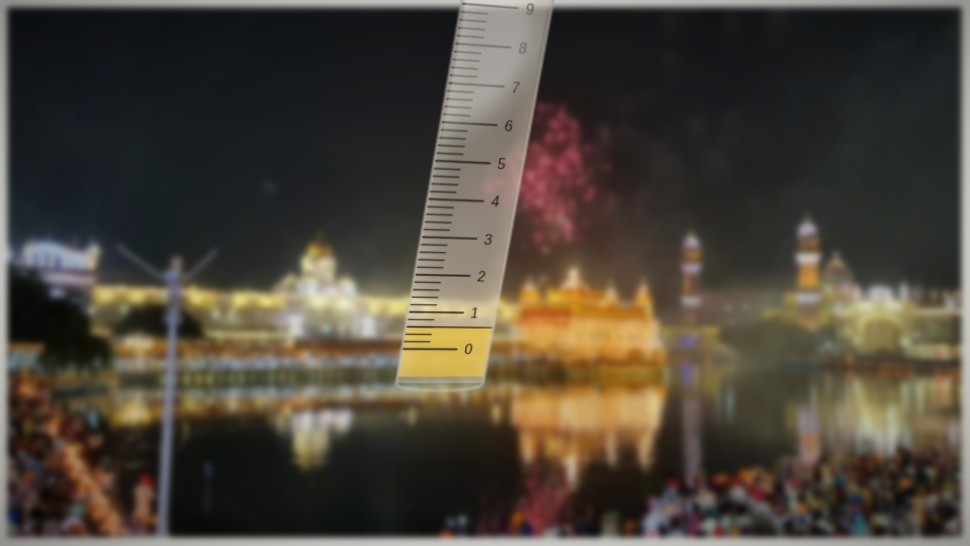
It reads 0.6 mL
